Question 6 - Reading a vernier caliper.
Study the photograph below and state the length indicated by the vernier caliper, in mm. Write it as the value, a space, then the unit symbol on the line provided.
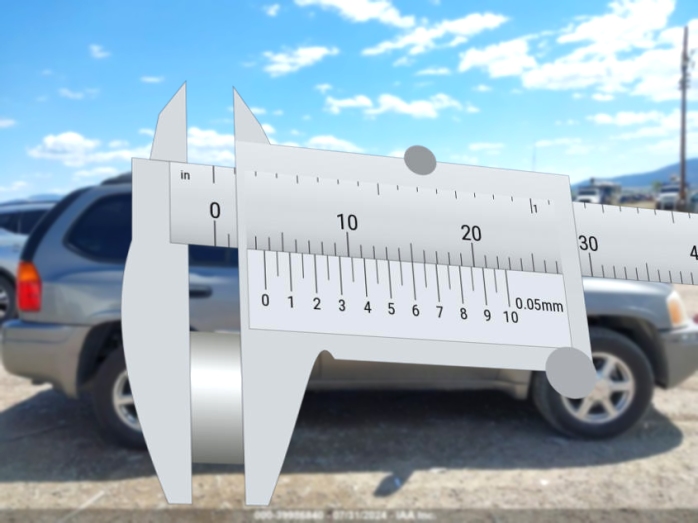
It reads 3.6 mm
